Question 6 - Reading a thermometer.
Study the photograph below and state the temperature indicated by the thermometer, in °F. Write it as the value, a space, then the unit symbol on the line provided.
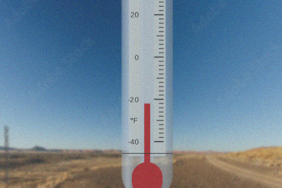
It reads -22 °F
